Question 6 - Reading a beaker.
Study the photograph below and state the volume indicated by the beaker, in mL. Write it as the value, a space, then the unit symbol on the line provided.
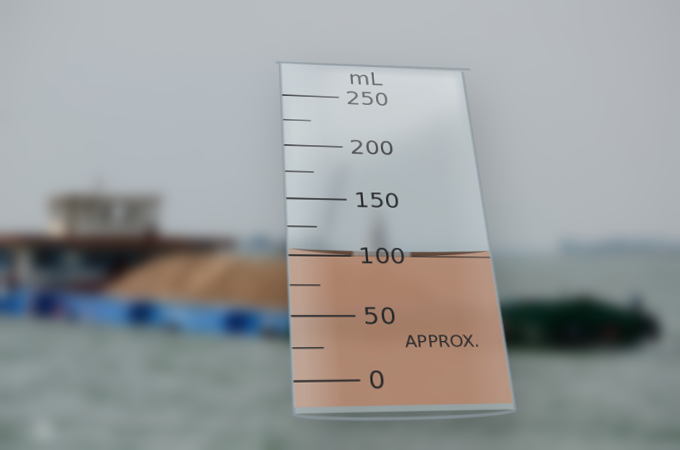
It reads 100 mL
